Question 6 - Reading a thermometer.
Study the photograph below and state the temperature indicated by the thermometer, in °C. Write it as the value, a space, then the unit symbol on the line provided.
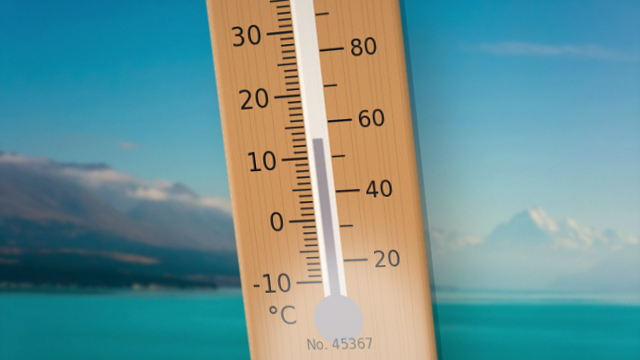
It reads 13 °C
